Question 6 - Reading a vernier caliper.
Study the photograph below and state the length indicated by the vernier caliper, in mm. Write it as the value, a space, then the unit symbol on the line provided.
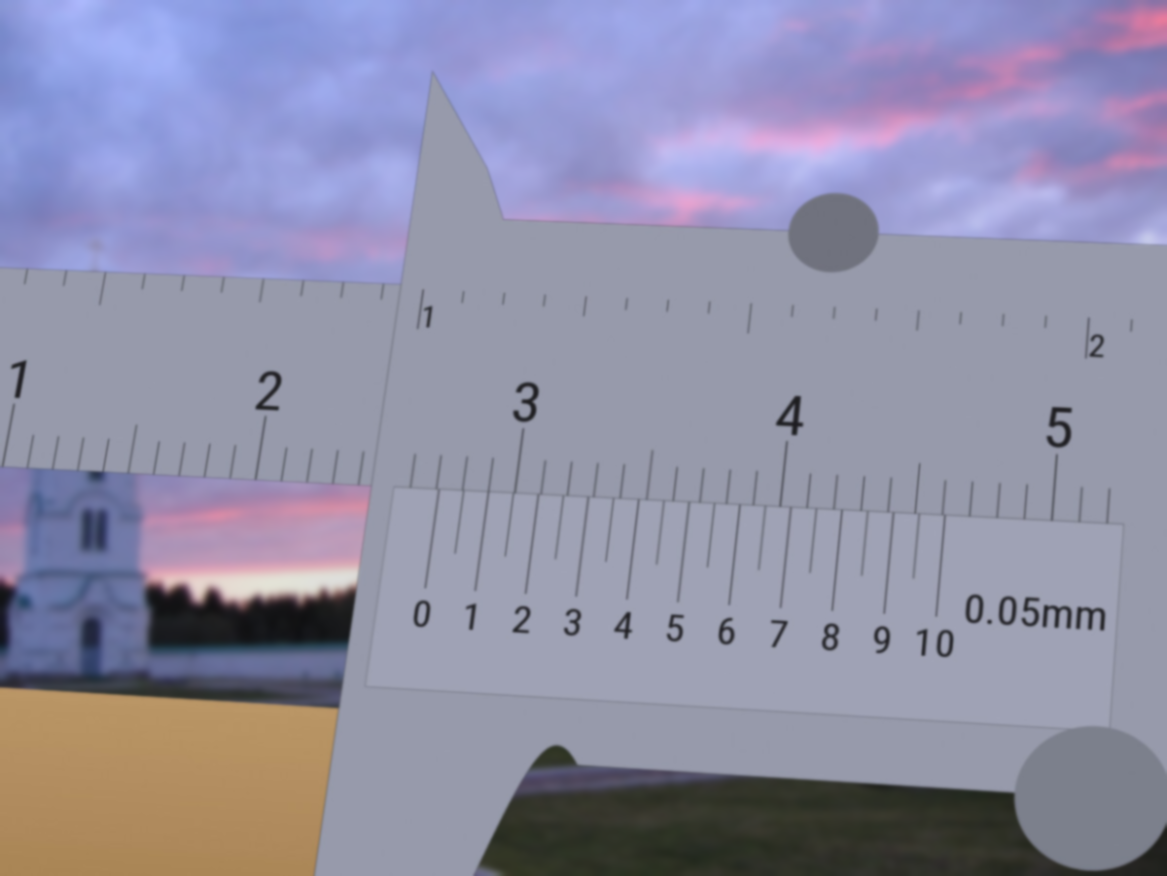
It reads 27.1 mm
